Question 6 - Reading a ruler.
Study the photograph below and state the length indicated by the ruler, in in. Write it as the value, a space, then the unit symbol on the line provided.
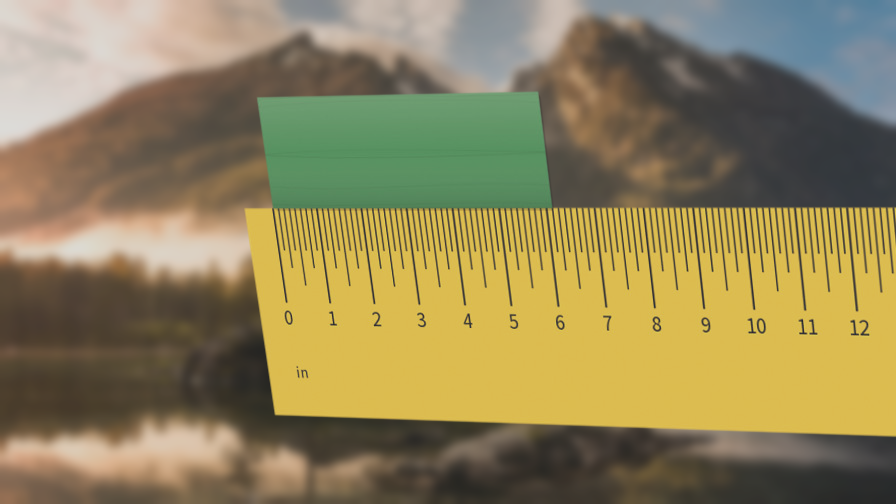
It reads 6.125 in
